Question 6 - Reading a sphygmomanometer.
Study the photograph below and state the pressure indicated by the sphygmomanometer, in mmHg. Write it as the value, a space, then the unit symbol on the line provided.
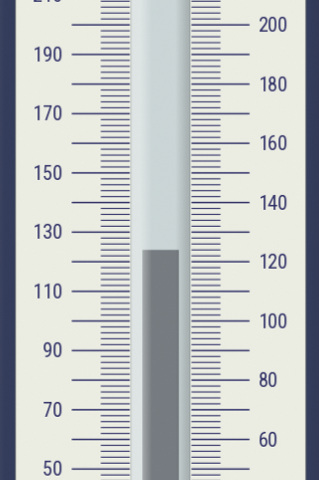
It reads 124 mmHg
